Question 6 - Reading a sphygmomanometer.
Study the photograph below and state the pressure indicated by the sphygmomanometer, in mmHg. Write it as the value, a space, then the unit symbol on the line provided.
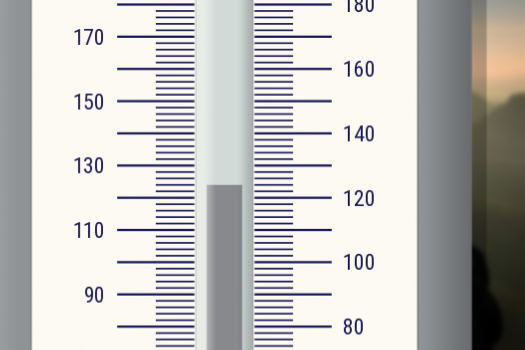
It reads 124 mmHg
